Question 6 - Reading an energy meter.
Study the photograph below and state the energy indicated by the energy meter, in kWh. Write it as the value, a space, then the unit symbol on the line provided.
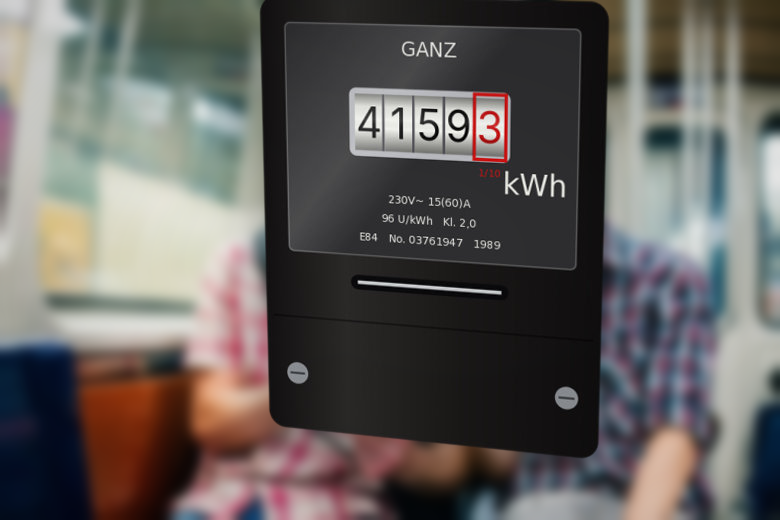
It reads 4159.3 kWh
